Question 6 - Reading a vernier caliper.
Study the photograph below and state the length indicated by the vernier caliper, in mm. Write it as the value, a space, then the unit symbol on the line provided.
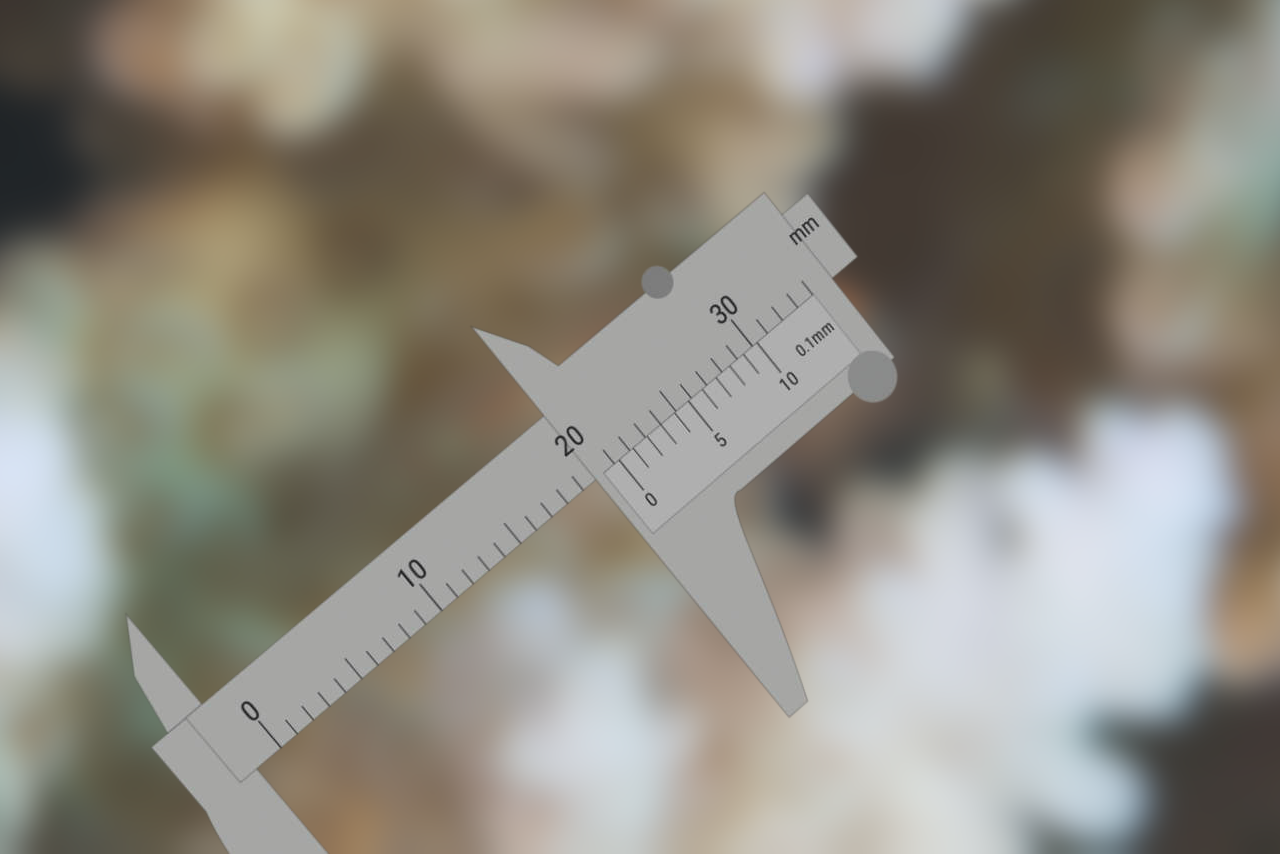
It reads 21.3 mm
